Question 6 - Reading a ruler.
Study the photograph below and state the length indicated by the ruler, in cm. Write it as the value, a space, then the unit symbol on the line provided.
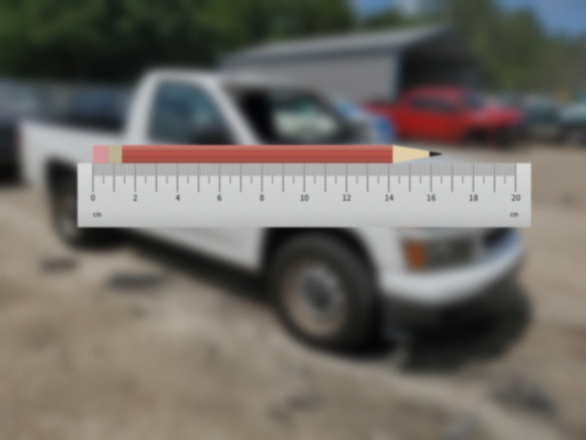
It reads 16.5 cm
